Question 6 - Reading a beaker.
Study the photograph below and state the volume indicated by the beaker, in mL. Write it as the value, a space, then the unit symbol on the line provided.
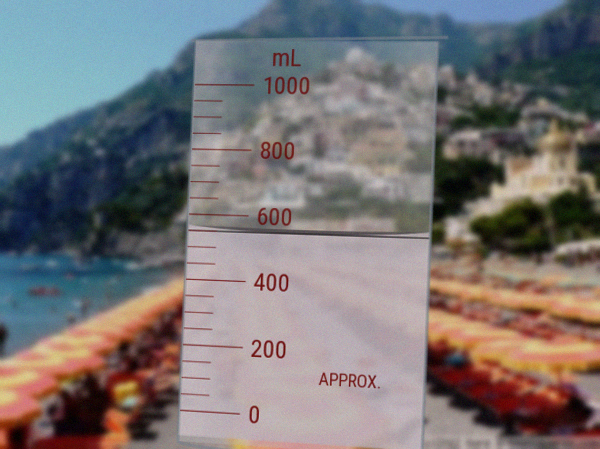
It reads 550 mL
